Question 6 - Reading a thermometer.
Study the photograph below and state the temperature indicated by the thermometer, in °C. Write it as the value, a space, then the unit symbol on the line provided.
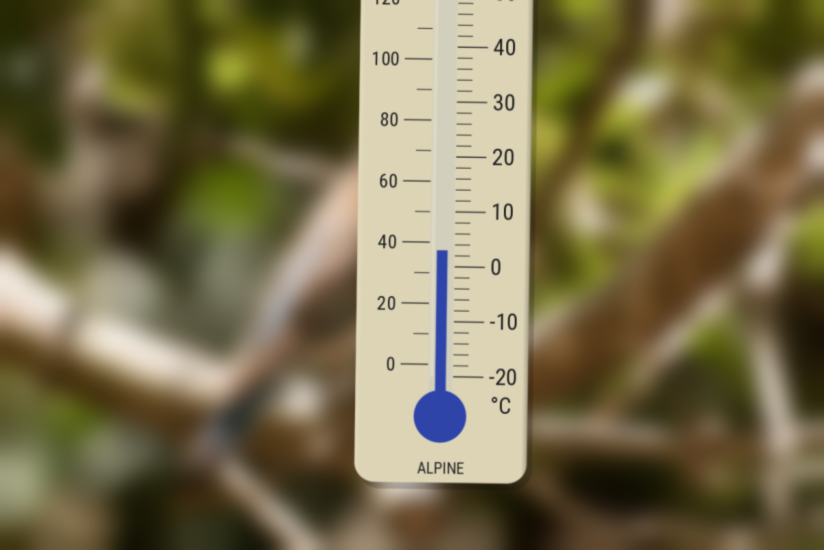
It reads 3 °C
